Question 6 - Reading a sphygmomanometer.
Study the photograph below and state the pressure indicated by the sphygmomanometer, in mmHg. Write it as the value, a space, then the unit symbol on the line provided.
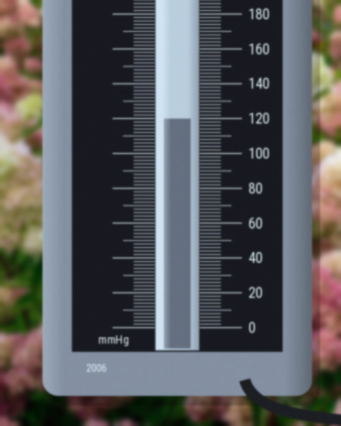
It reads 120 mmHg
